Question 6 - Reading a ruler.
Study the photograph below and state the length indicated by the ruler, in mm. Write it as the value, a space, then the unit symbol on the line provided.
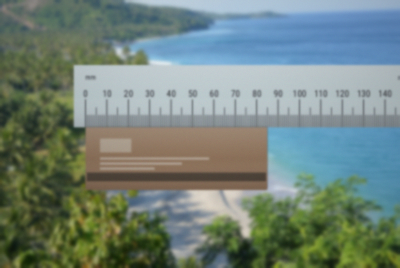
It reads 85 mm
